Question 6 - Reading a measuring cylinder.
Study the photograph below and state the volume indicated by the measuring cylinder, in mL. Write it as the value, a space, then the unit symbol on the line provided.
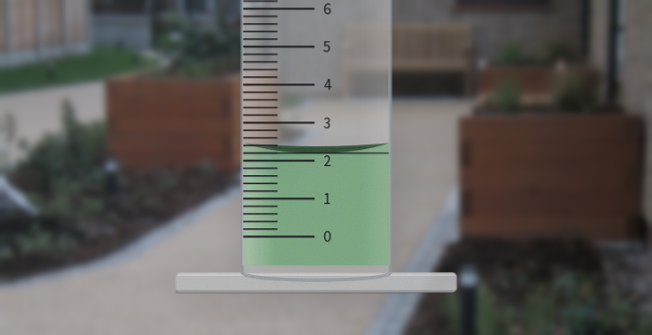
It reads 2.2 mL
